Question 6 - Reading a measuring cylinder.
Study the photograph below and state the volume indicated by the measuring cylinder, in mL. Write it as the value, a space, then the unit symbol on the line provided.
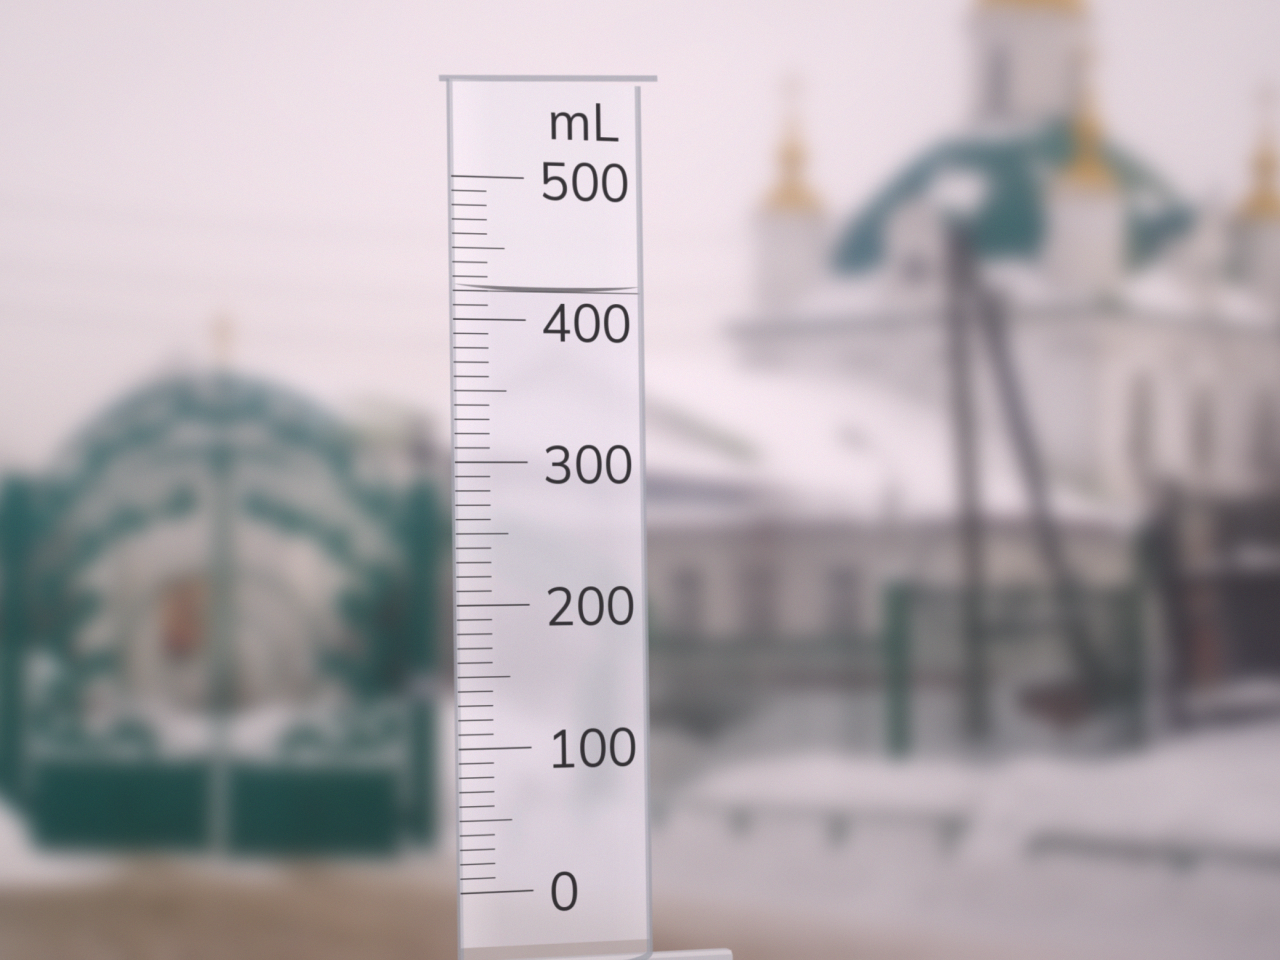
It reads 420 mL
